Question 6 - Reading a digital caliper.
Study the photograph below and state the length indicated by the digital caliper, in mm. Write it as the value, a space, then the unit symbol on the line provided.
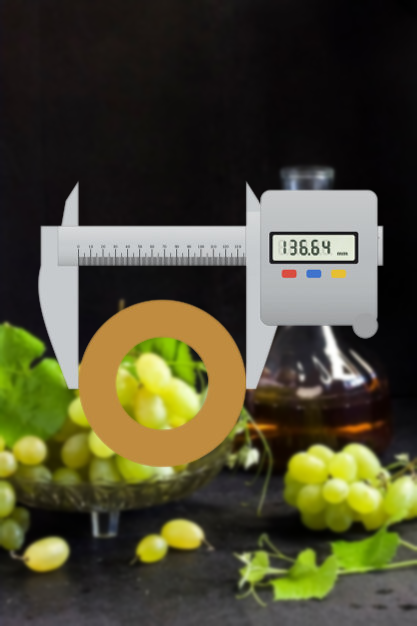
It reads 136.64 mm
